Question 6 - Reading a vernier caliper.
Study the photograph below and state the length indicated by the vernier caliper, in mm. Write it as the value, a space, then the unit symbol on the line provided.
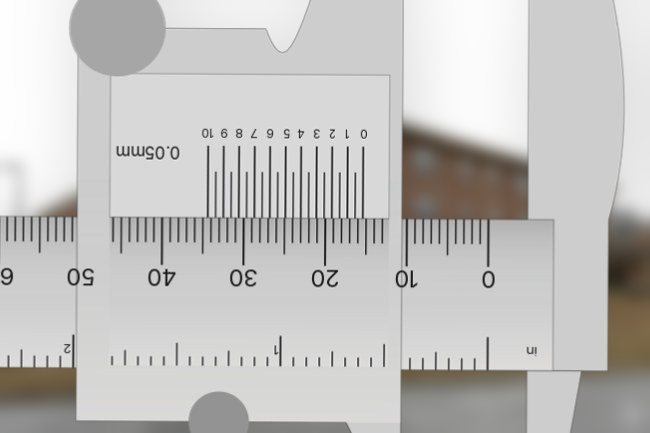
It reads 15.4 mm
